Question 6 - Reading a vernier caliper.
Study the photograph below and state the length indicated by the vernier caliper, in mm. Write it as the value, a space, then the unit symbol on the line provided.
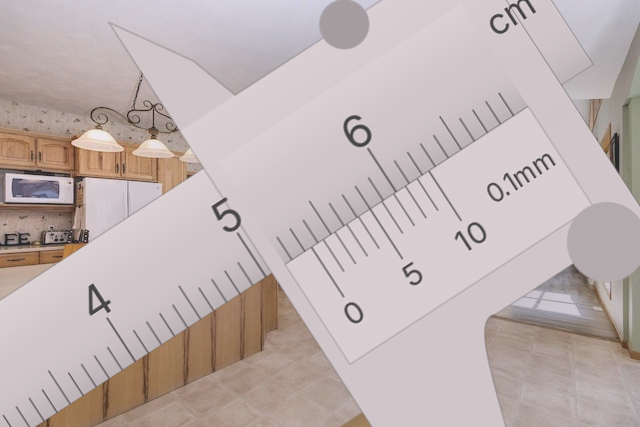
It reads 53.5 mm
